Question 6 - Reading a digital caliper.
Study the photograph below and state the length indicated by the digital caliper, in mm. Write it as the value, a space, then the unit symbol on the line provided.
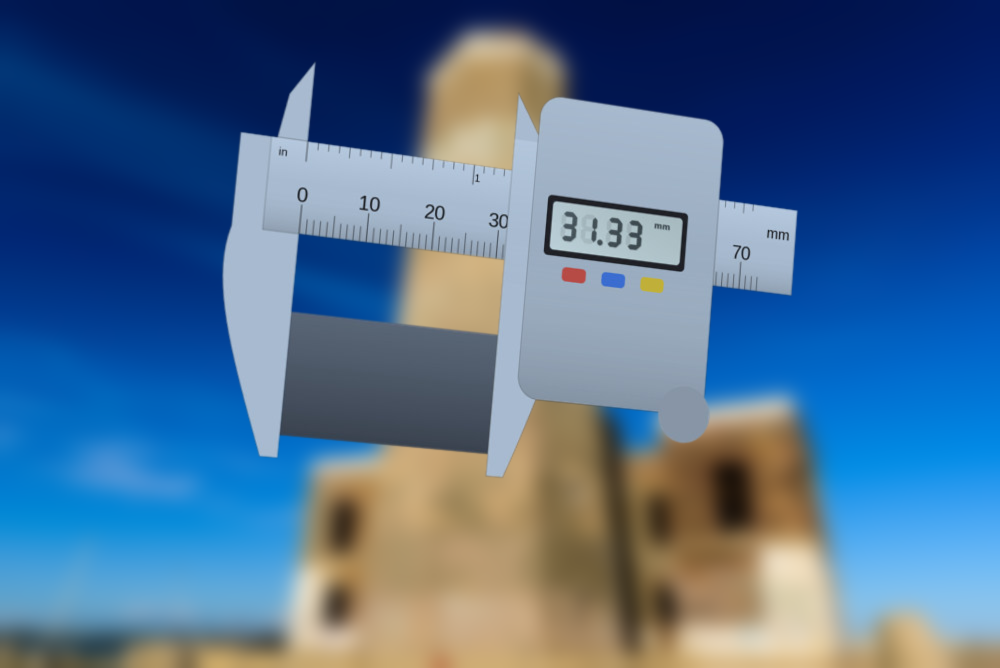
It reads 31.33 mm
